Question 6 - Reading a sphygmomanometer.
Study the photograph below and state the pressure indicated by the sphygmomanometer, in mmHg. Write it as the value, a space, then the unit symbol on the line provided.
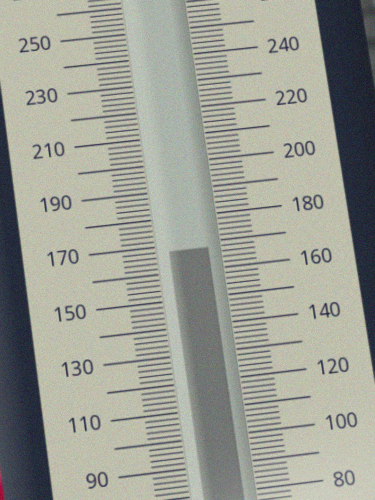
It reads 168 mmHg
